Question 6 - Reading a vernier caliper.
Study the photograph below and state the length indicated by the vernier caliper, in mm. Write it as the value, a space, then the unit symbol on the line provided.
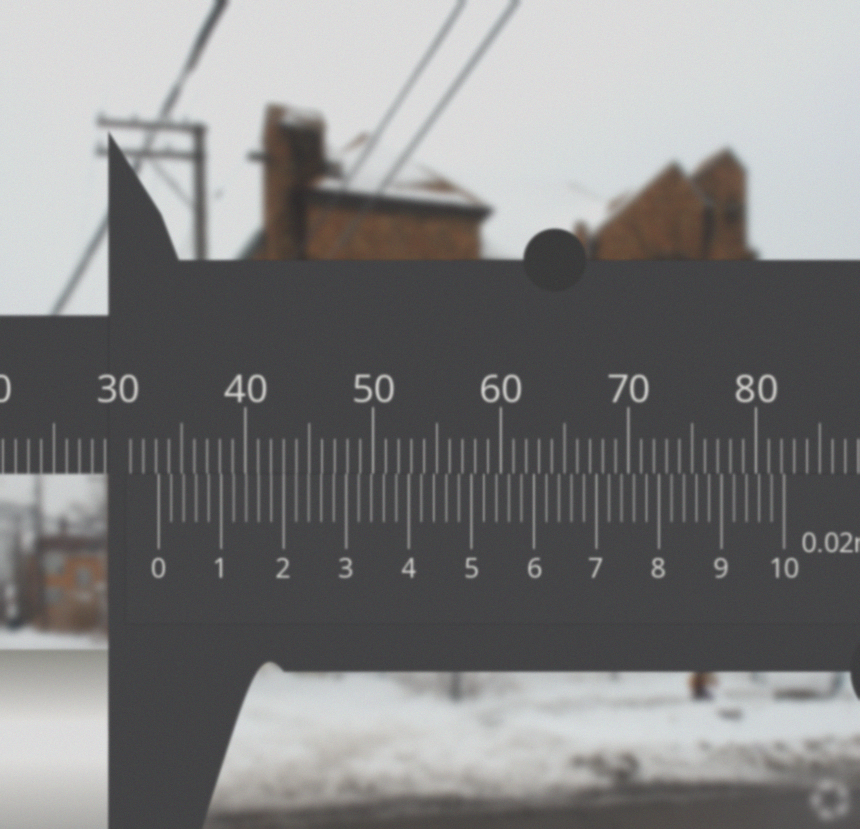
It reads 33.2 mm
